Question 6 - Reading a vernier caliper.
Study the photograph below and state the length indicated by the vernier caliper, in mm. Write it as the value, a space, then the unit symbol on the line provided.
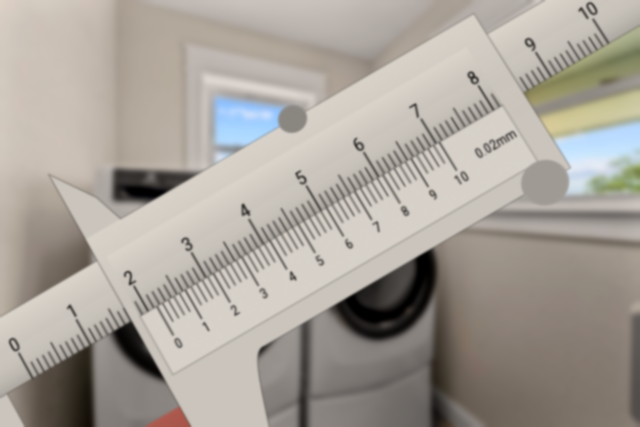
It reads 21.5 mm
